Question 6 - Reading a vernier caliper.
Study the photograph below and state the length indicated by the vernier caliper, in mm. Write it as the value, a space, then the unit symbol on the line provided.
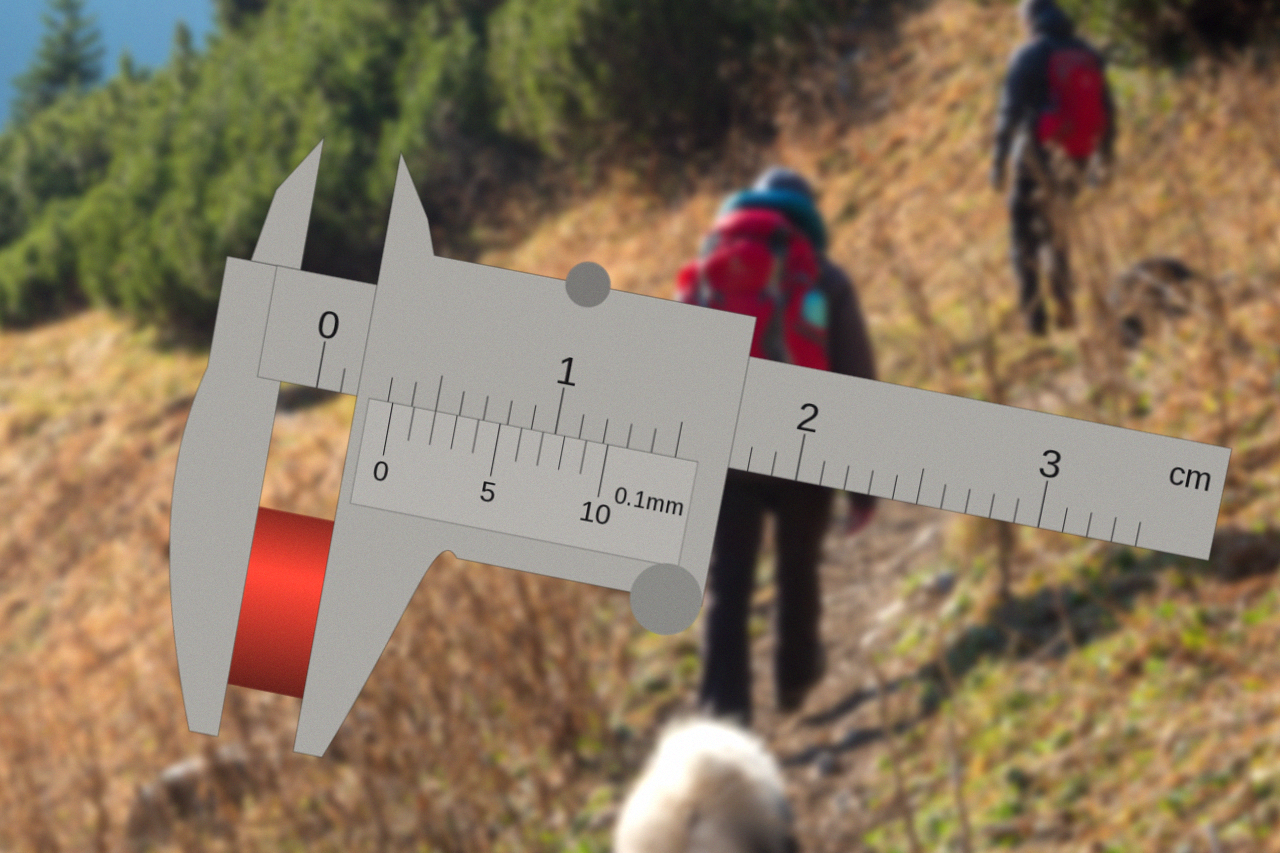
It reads 3.2 mm
